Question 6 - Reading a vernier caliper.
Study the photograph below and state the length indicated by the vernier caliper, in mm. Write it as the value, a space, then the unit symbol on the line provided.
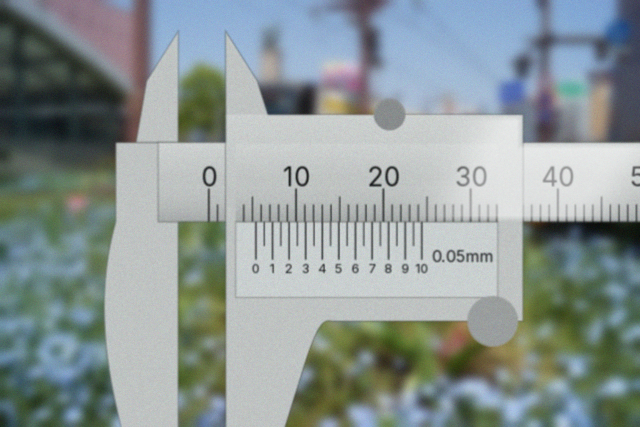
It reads 5.4 mm
